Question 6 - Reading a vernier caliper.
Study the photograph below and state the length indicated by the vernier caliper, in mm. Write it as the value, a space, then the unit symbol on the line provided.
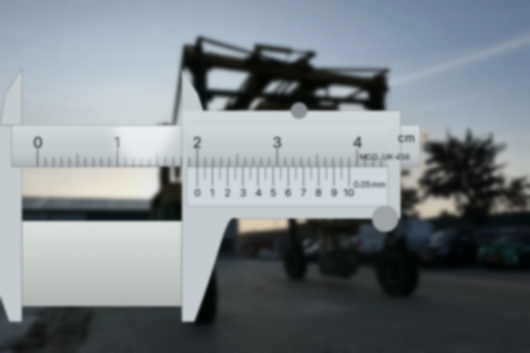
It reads 20.0 mm
